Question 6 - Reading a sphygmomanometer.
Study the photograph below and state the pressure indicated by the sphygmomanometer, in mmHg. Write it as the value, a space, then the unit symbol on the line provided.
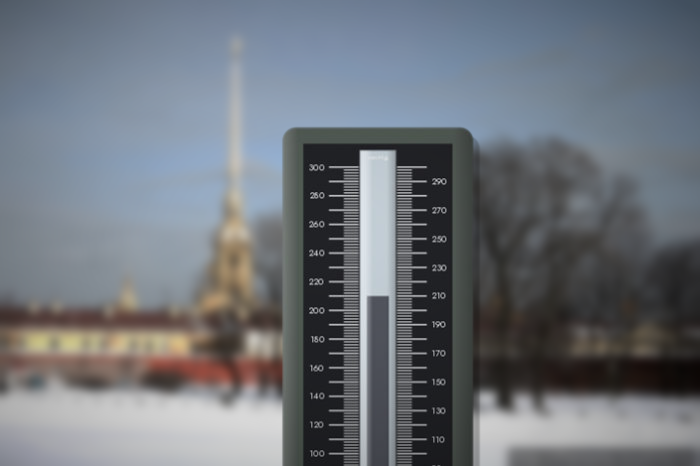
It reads 210 mmHg
